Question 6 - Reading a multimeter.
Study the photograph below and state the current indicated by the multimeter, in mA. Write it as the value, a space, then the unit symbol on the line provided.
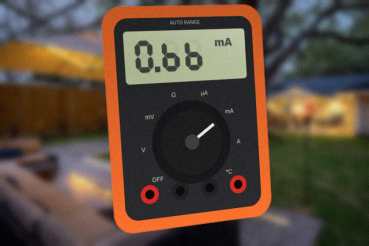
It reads 0.66 mA
